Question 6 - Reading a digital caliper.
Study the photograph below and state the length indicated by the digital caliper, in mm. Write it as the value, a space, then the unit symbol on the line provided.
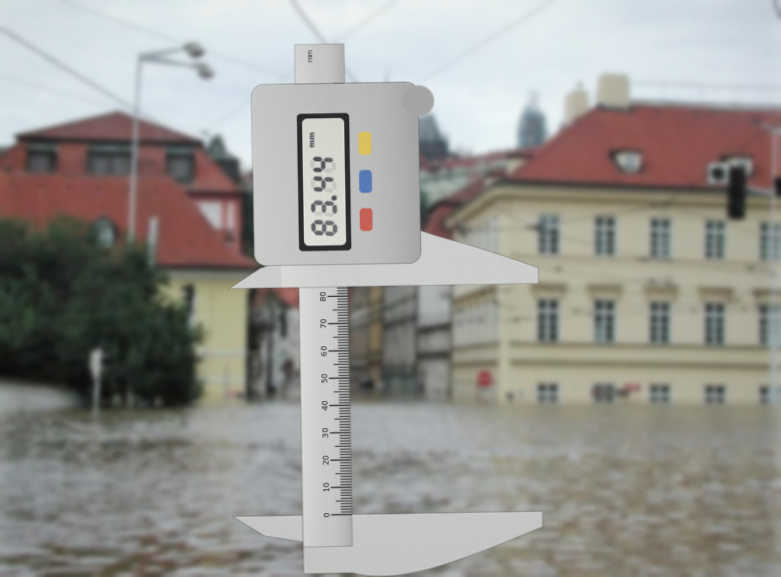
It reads 83.44 mm
